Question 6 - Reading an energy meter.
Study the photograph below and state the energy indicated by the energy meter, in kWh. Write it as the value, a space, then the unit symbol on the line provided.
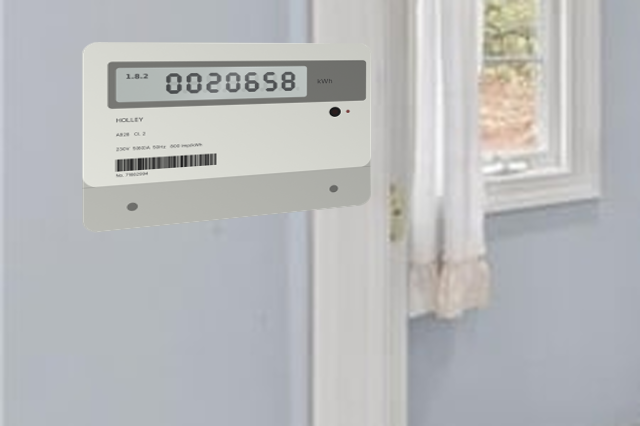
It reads 20658 kWh
